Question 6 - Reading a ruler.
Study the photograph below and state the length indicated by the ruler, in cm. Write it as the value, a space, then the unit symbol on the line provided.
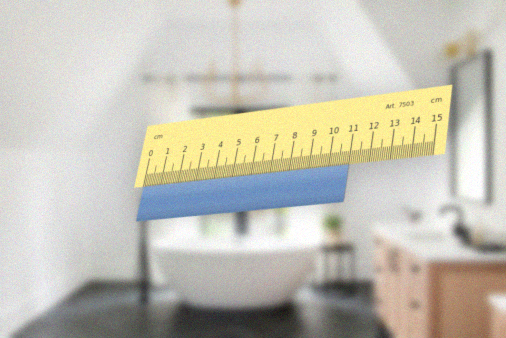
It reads 11 cm
